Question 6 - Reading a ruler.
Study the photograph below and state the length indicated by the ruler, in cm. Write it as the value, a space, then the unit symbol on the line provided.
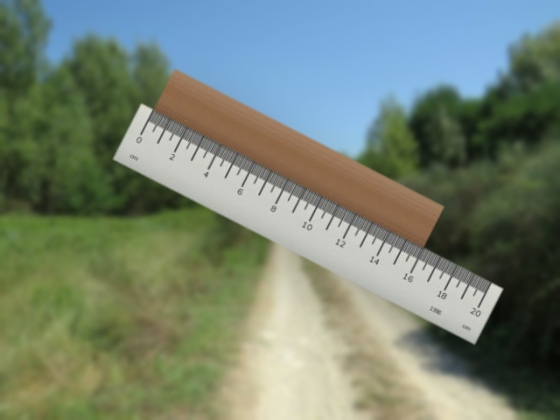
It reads 16 cm
